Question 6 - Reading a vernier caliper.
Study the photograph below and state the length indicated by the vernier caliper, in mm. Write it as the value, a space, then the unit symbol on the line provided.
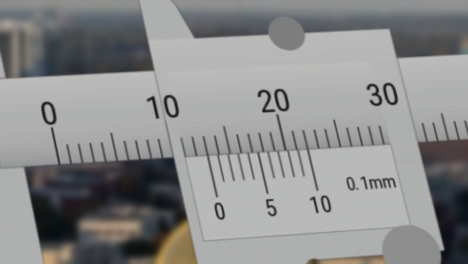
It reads 13.0 mm
